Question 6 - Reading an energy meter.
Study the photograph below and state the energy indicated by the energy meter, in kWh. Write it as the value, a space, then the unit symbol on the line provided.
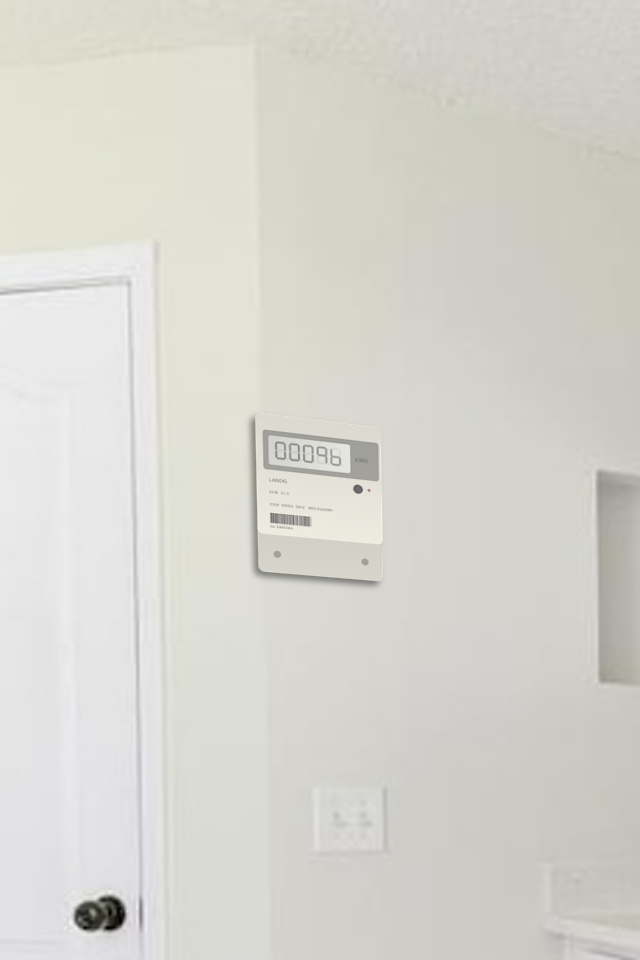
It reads 96 kWh
